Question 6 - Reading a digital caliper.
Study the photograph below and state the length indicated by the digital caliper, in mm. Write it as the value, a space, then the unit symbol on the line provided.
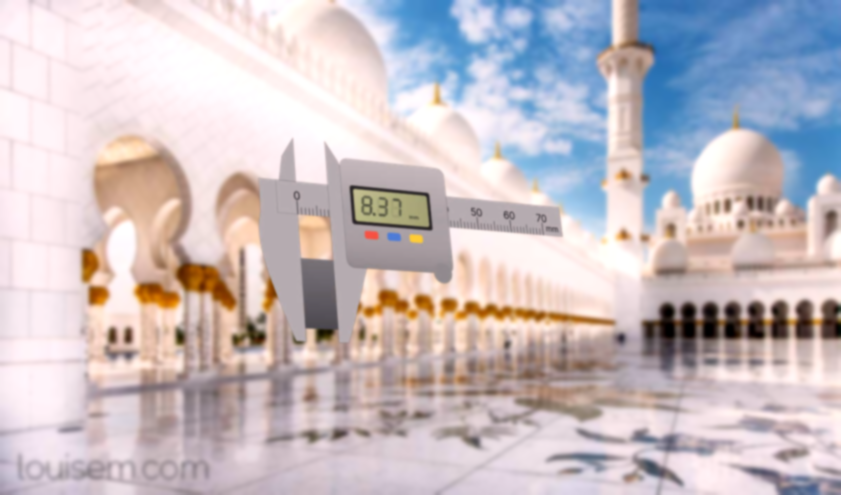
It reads 8.37 mm
